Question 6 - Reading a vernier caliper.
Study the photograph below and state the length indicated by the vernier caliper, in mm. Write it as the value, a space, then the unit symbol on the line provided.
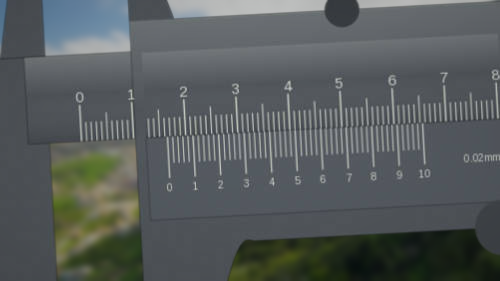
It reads 16.5 mm
